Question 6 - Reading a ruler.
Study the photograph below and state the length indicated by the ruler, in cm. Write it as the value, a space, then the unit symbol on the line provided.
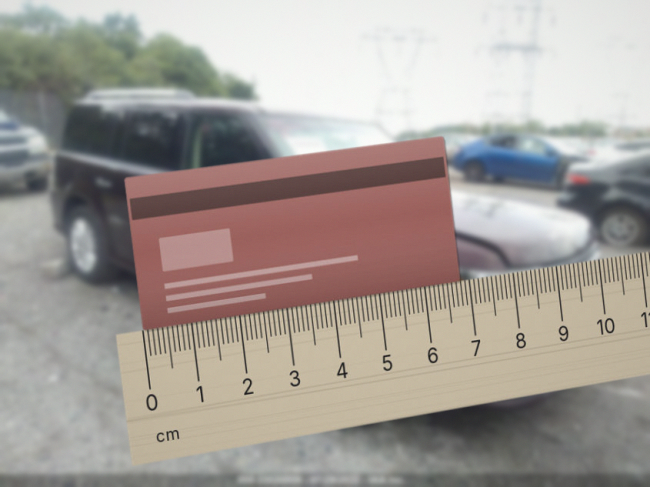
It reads 6.8 cm
